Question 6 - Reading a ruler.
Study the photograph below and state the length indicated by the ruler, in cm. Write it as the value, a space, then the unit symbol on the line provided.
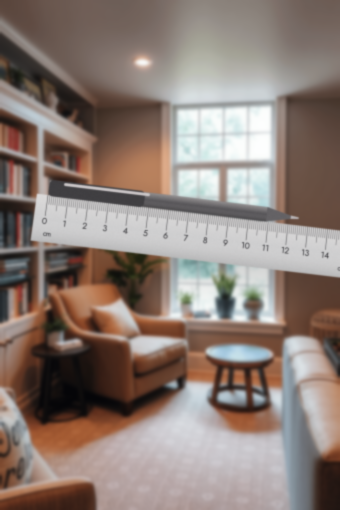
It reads 12.5 cm
